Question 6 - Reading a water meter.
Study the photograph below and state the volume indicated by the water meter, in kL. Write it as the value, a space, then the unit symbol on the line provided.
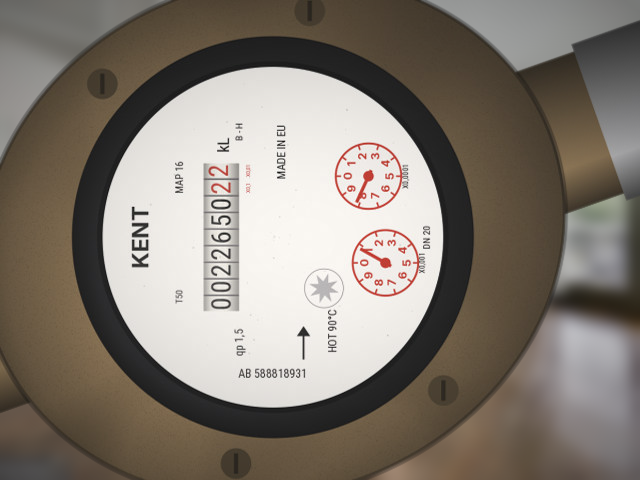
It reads 22650.2208 kL
